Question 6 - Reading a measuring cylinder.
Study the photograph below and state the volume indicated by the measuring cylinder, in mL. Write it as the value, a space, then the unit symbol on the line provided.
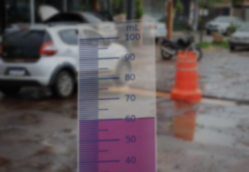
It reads 60 mL
